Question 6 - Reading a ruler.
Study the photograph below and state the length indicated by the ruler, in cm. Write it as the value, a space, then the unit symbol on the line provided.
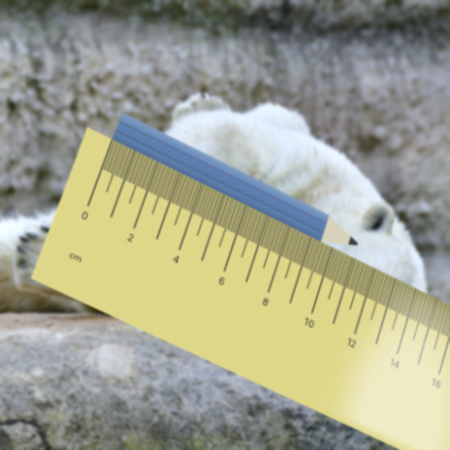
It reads 11 cm
